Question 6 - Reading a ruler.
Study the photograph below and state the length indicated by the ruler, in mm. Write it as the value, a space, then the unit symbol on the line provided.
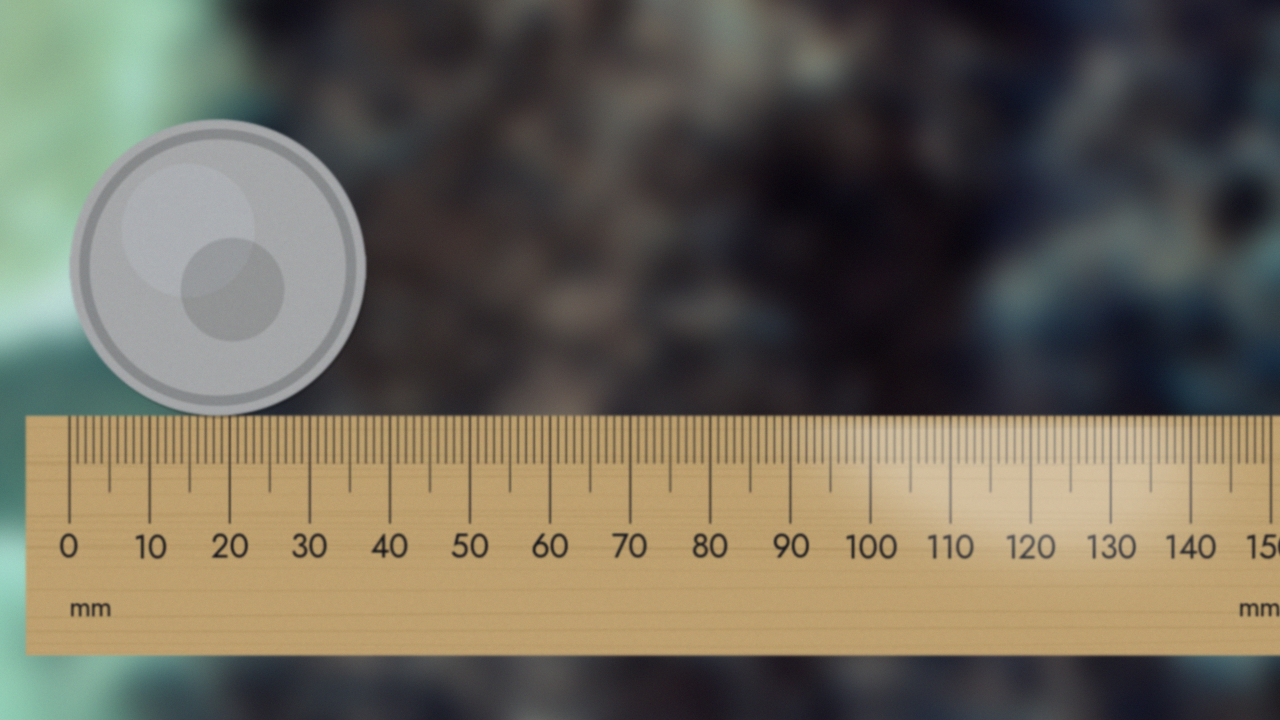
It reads 37 mm
